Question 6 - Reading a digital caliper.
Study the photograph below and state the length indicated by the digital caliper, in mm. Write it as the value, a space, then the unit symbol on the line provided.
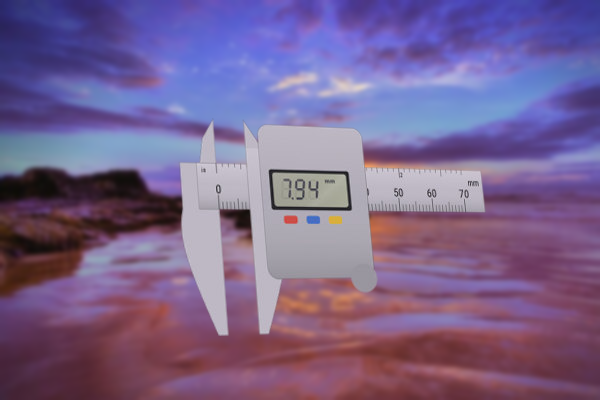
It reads 7.94 mm
